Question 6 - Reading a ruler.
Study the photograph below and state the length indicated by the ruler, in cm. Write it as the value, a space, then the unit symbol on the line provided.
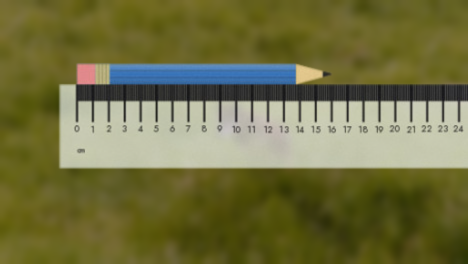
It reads 16 cm
